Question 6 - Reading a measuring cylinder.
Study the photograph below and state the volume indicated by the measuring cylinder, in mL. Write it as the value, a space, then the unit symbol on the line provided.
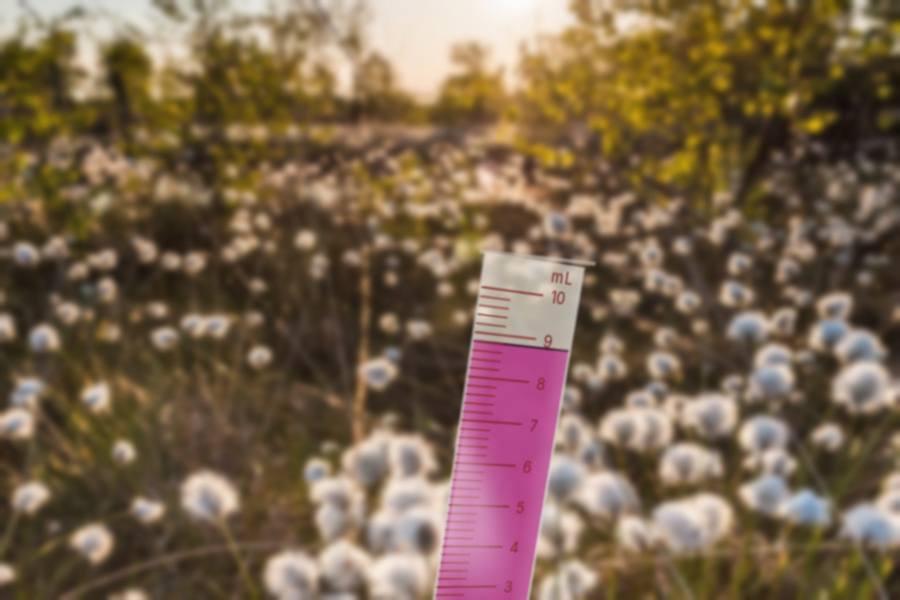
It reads 8.8 mL
